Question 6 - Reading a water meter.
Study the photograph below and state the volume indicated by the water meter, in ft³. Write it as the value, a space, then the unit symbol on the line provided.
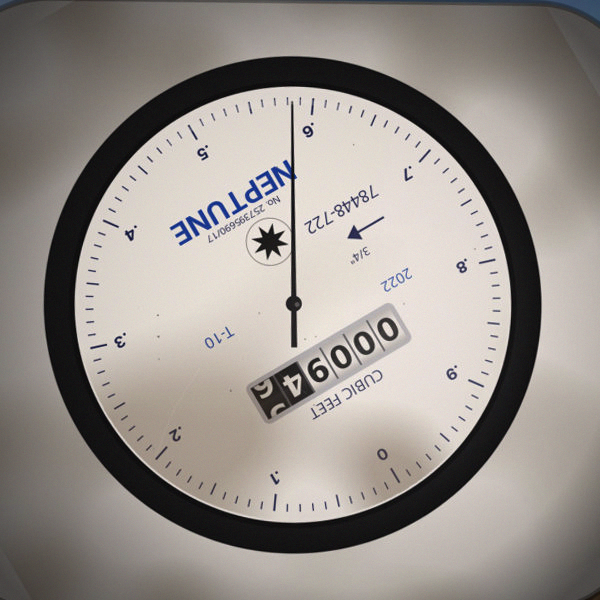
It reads 945.58 ft³
